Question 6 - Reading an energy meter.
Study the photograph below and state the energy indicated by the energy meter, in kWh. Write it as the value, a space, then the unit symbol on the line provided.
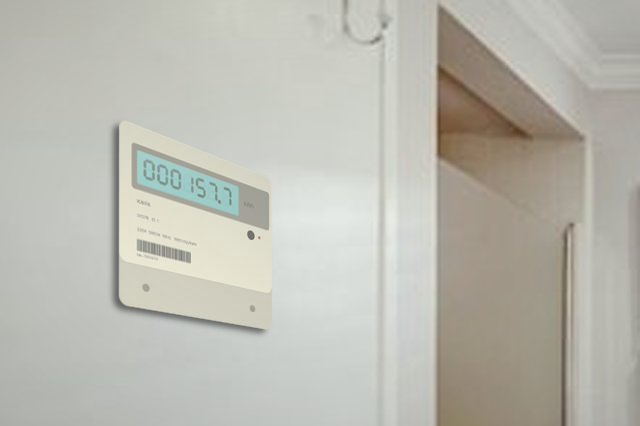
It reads 157.7 kWh
